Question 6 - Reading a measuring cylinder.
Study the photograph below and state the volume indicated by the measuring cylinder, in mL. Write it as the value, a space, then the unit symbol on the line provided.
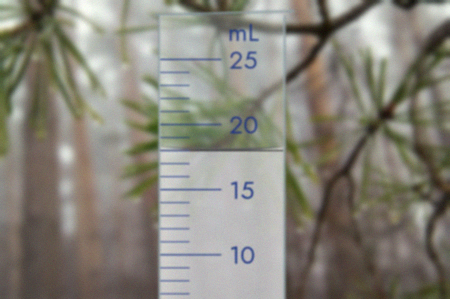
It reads 18 mL
